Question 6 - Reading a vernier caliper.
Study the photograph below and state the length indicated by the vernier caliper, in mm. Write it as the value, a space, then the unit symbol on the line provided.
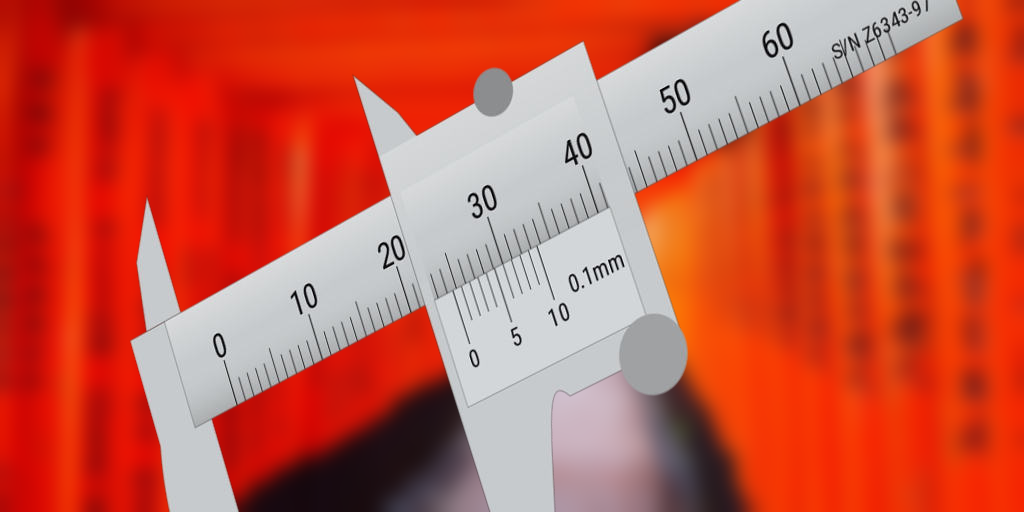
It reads 24.6 mm
